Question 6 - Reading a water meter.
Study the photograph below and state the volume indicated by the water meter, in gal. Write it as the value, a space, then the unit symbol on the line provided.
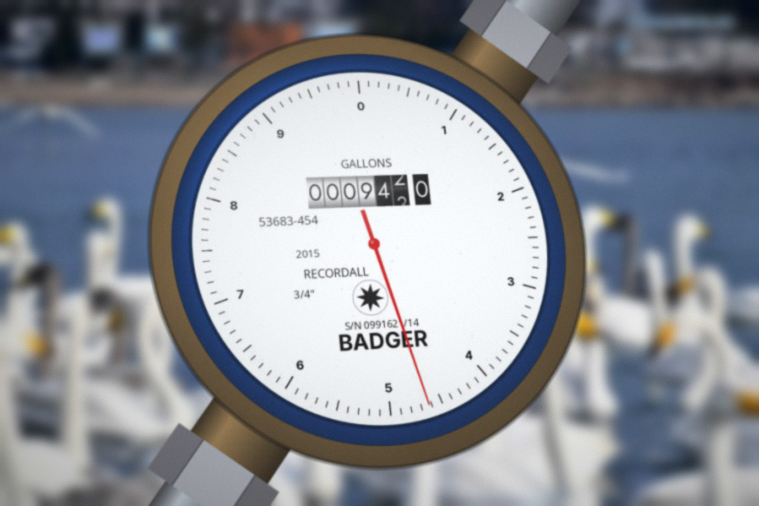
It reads 9424.6 gal
